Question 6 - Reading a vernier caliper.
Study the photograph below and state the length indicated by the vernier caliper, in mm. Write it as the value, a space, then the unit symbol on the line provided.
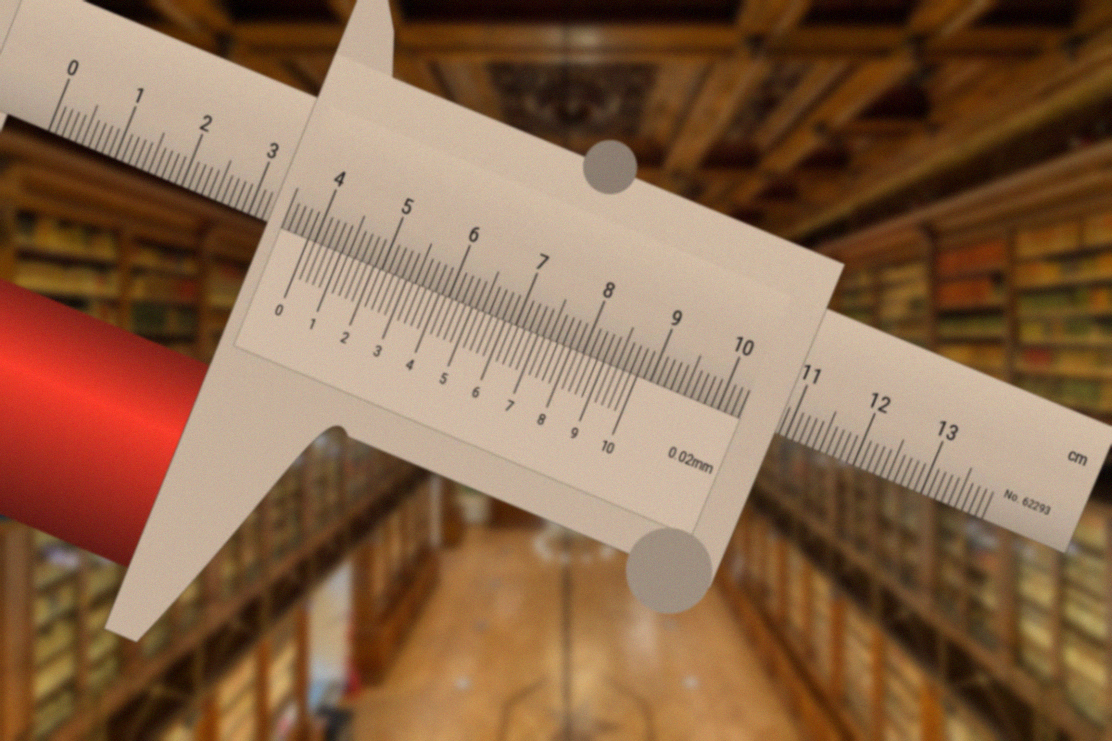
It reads 39.0 mm
